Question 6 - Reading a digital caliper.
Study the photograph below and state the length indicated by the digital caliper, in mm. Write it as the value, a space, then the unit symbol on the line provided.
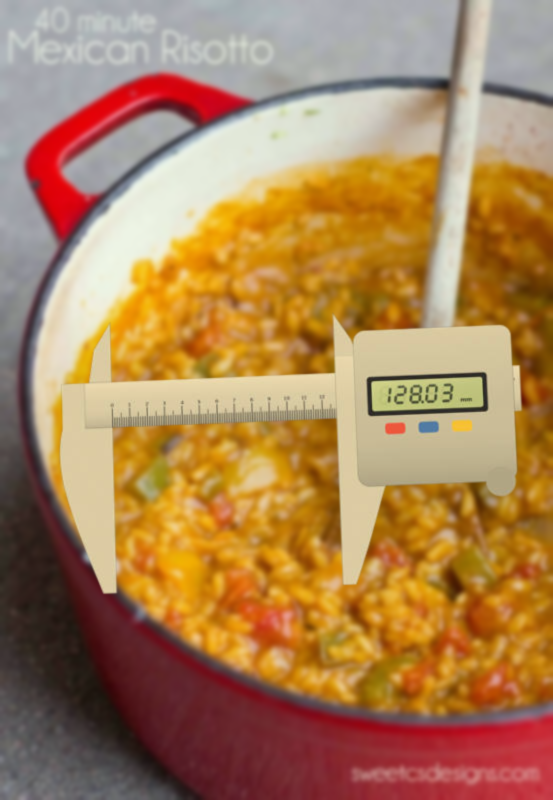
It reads 128.03 mm
